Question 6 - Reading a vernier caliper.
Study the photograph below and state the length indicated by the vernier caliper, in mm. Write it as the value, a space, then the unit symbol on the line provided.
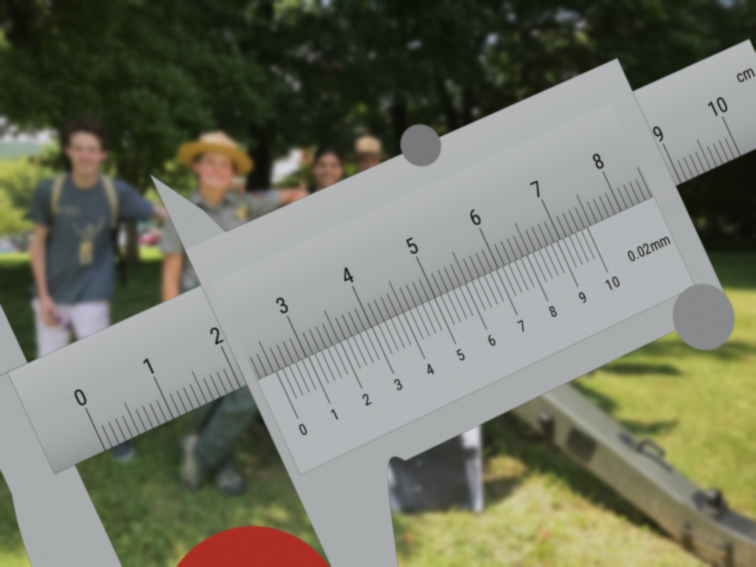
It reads 25.4 mm
